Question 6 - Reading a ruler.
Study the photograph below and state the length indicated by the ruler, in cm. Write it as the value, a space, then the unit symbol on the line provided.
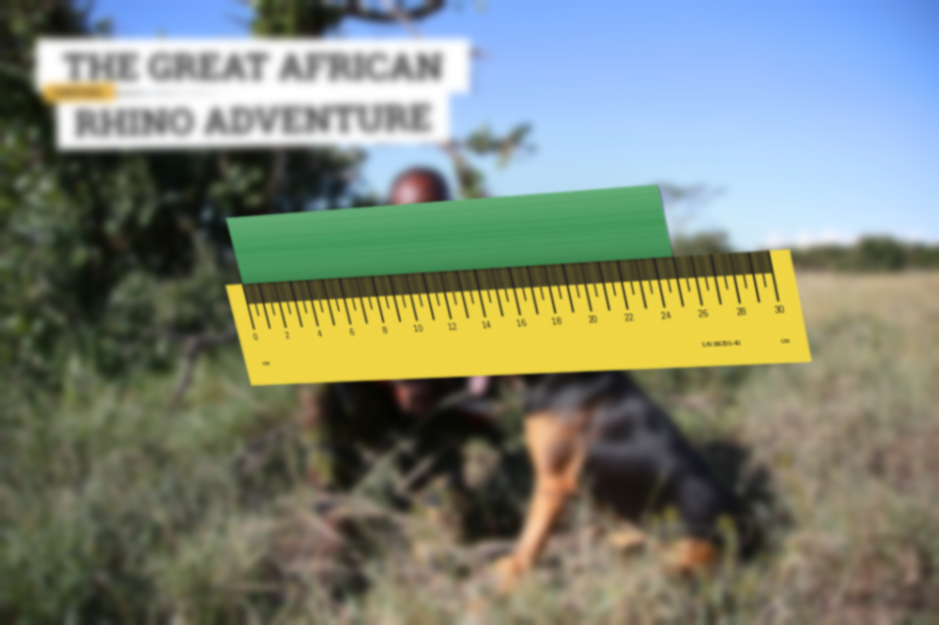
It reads 25 cm
